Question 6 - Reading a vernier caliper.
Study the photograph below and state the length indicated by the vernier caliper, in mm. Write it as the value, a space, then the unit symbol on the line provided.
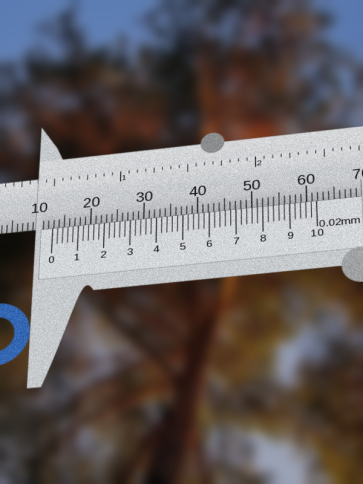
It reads 12.8 mm
